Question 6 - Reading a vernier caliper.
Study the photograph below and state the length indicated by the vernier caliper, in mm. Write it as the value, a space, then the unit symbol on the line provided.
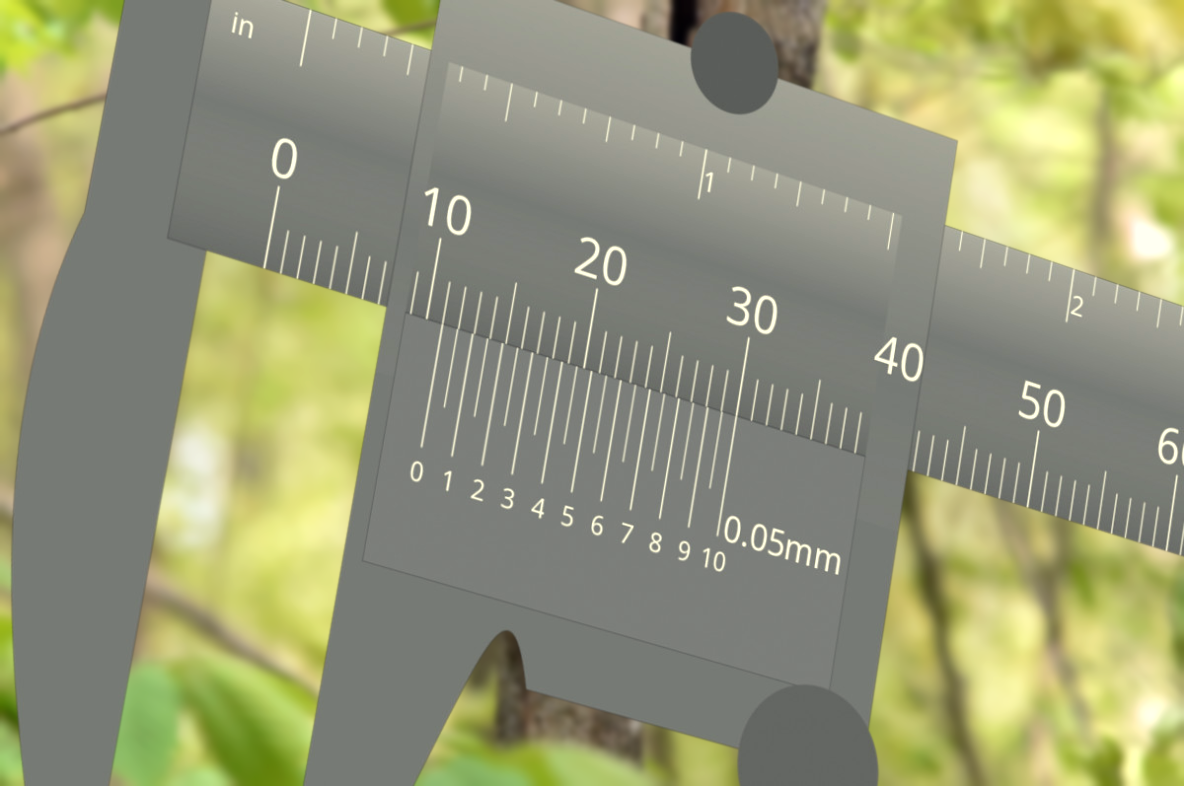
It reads 11.0 mm
